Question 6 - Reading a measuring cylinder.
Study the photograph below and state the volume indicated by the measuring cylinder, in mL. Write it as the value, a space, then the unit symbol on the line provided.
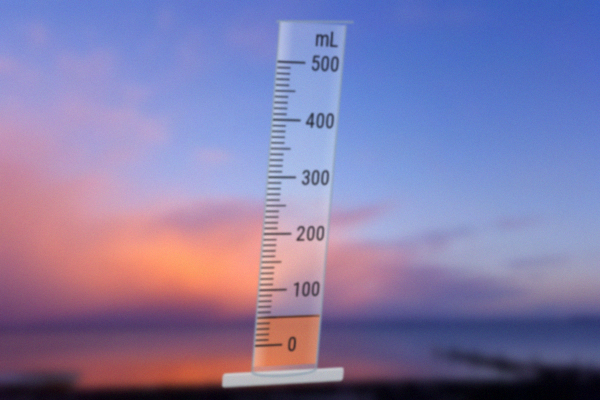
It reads 50 mL
